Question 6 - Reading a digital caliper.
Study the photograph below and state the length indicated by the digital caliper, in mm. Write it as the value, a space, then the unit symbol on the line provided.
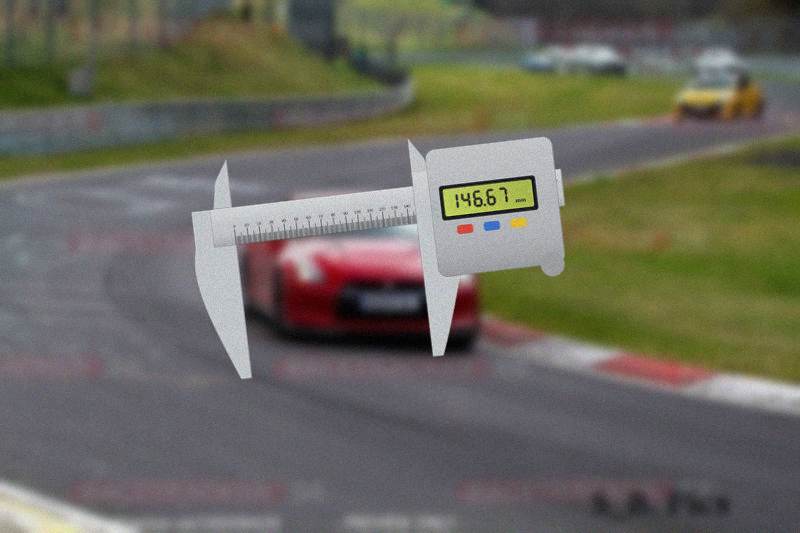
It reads 146.67 mm
